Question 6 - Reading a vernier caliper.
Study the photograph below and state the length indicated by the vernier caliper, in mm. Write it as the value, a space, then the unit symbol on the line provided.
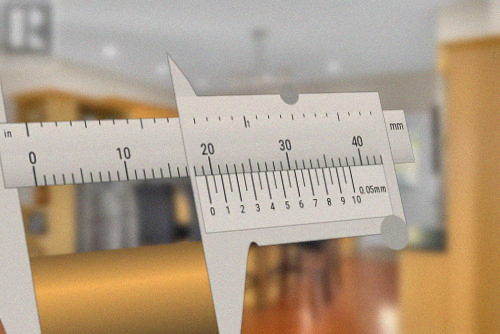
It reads 19.2 mm
